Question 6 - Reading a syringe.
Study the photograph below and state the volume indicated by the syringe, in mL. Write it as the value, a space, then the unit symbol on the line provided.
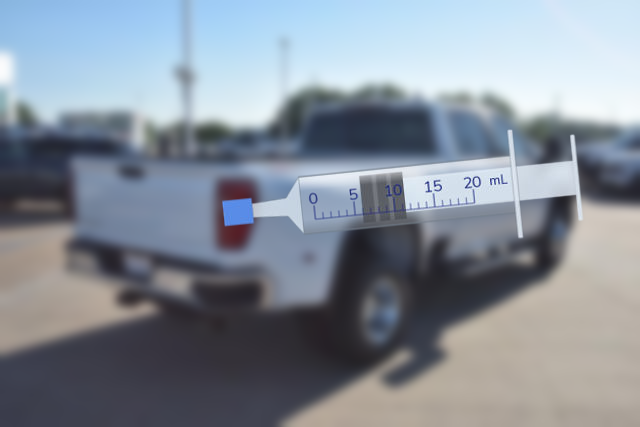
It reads 6 mL
